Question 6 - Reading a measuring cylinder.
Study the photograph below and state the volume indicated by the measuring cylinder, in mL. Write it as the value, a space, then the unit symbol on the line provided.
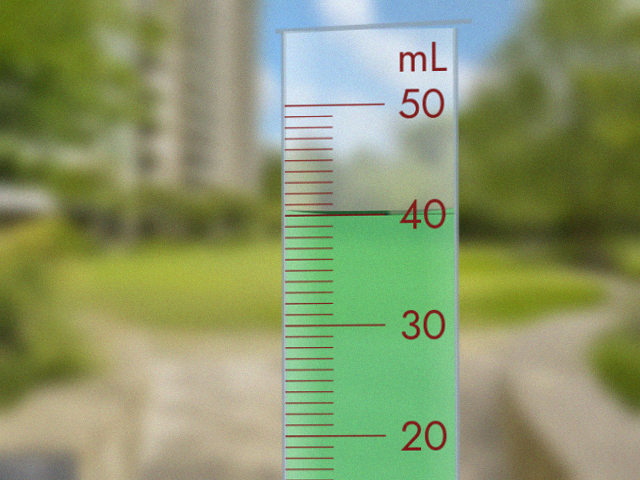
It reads 40 mL
